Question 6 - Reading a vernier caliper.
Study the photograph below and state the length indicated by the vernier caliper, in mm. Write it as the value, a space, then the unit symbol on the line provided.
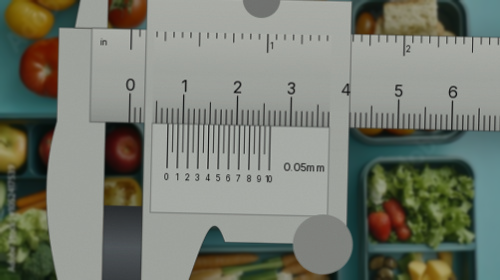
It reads 7.2 mm
